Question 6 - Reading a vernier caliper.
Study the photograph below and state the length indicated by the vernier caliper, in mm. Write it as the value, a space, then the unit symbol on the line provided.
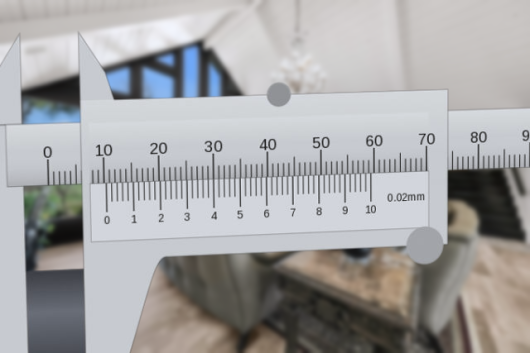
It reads 10.4 mm
